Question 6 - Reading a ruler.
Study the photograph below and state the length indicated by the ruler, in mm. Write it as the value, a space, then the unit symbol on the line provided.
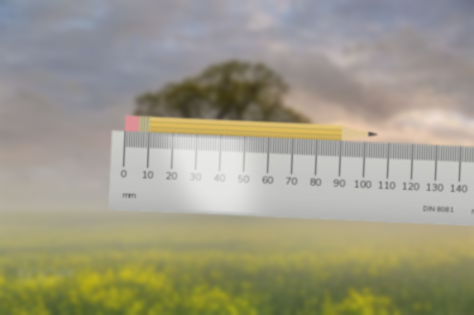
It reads 105 mm
